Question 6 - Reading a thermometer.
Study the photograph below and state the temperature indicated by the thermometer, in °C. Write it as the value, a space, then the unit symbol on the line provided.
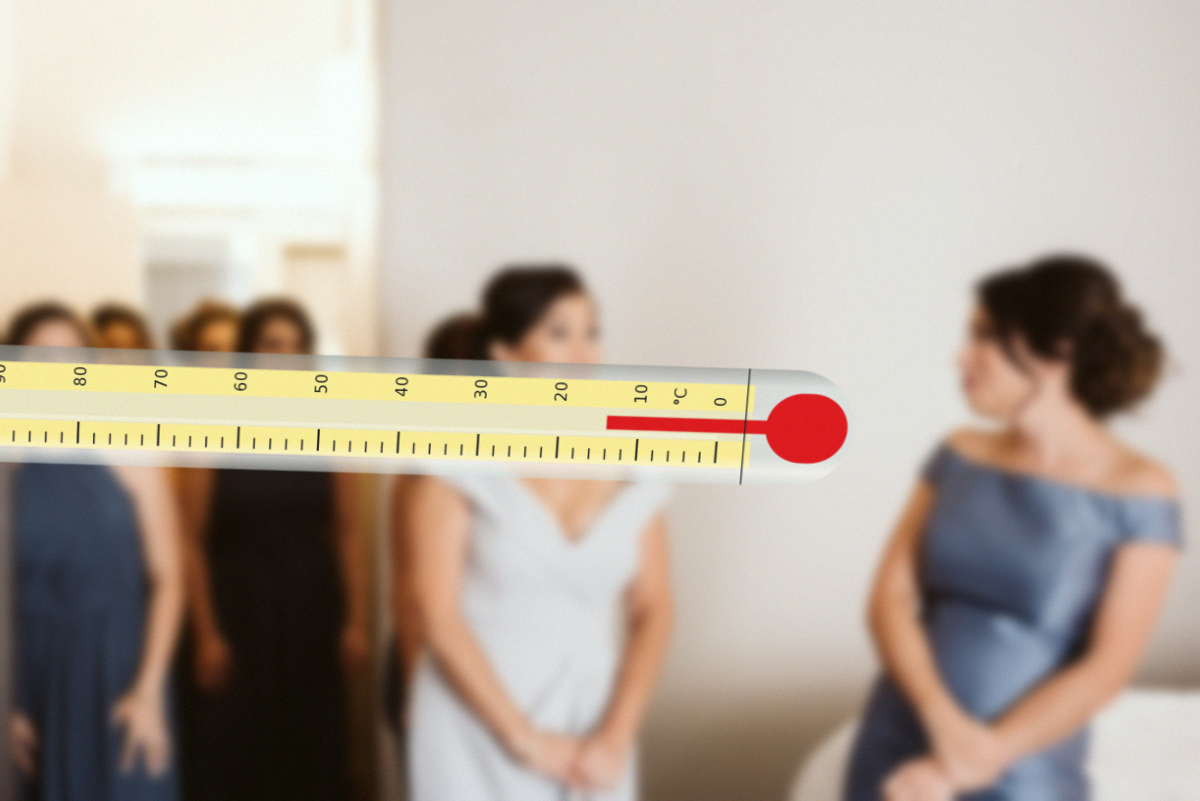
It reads 14 °C
